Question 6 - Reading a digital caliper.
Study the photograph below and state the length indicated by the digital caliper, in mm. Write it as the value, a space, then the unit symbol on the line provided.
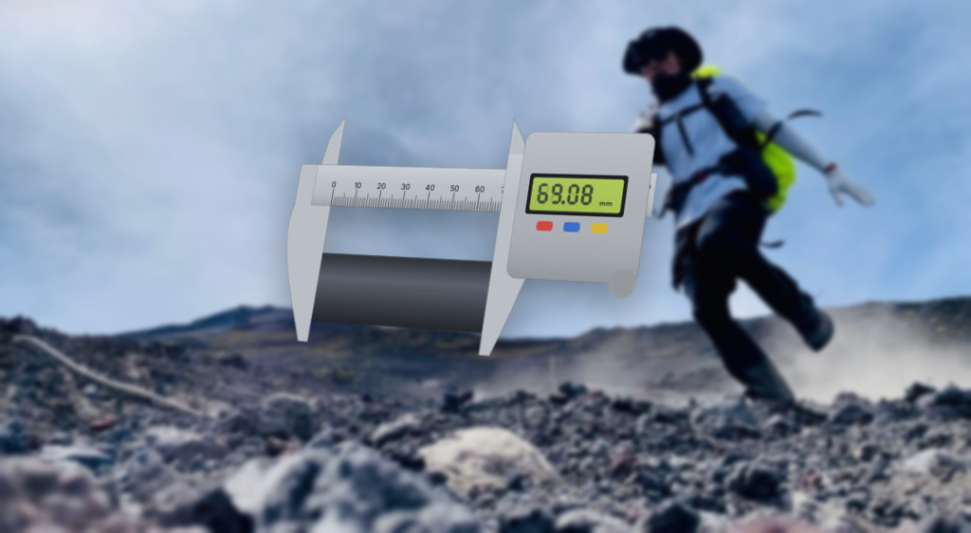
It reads 69.08 mm
